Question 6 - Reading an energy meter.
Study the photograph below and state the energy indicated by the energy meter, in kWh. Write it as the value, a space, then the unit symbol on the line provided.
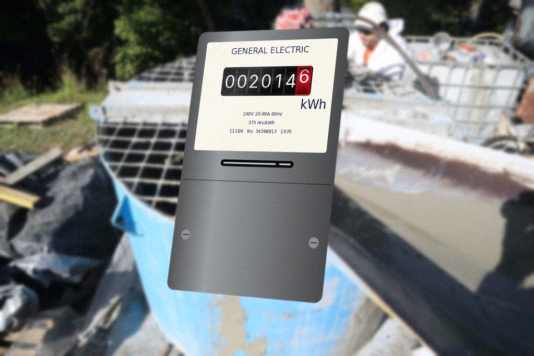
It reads 2014.6 kWh
